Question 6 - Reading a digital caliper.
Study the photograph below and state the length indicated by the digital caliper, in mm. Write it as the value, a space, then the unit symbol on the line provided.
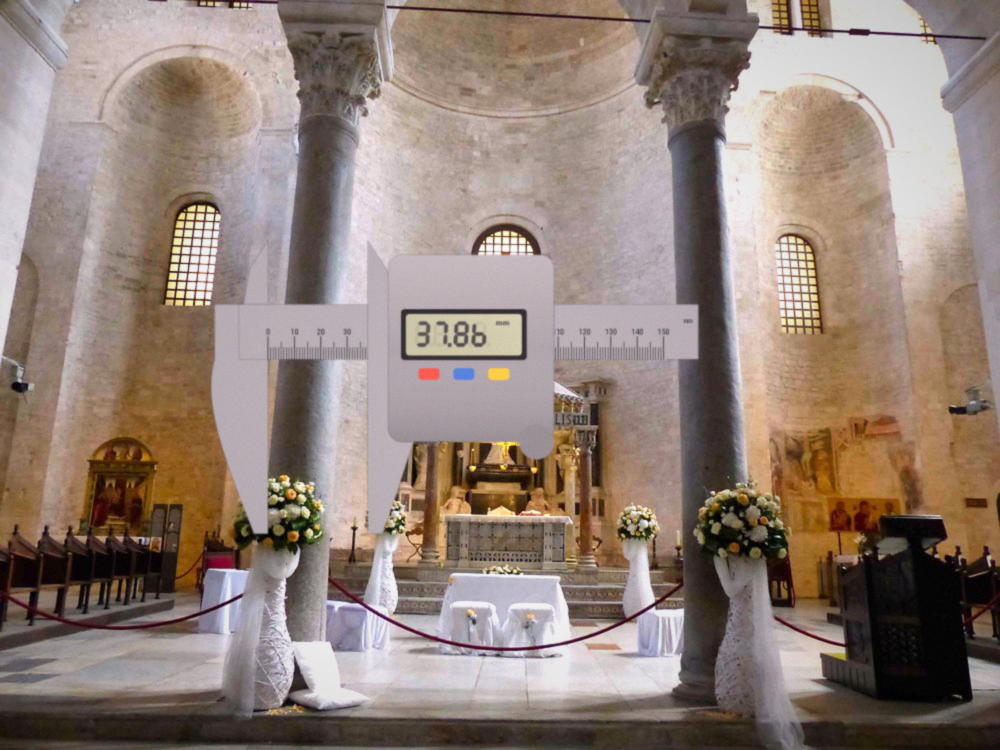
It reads 37.86 mm
